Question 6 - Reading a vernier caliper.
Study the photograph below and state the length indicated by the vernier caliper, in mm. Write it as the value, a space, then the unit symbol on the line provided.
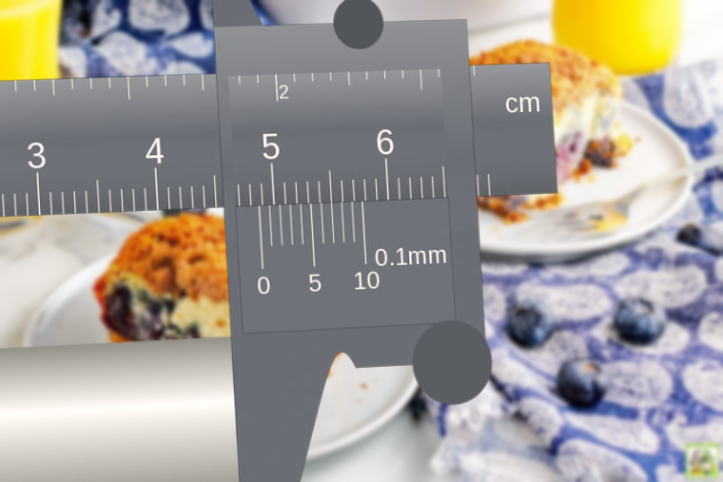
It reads 48.7 mm
